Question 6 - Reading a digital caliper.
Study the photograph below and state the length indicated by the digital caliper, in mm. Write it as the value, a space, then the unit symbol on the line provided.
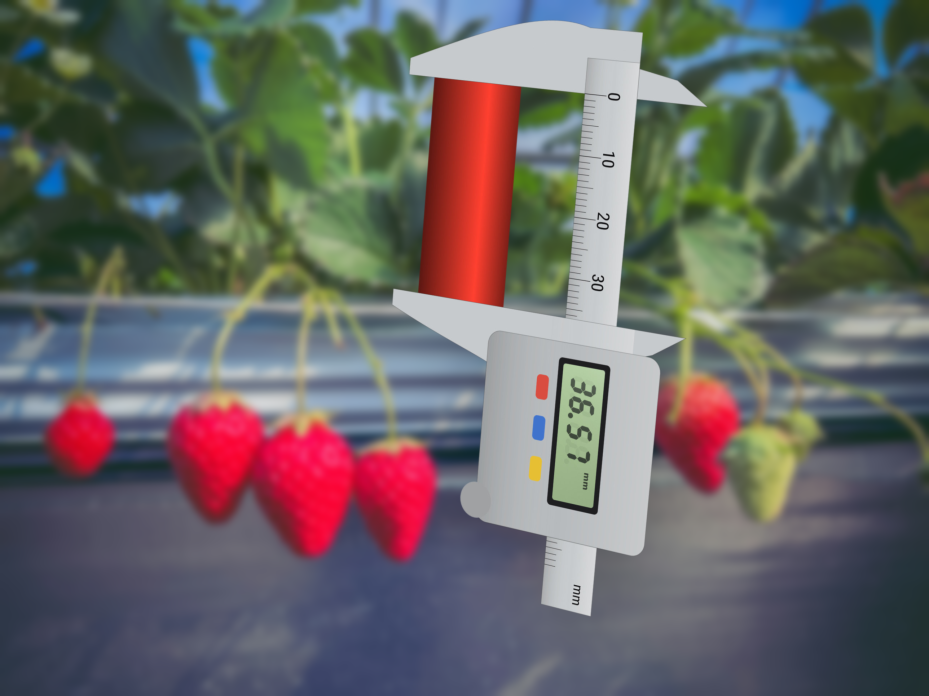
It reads 36.57 mm
